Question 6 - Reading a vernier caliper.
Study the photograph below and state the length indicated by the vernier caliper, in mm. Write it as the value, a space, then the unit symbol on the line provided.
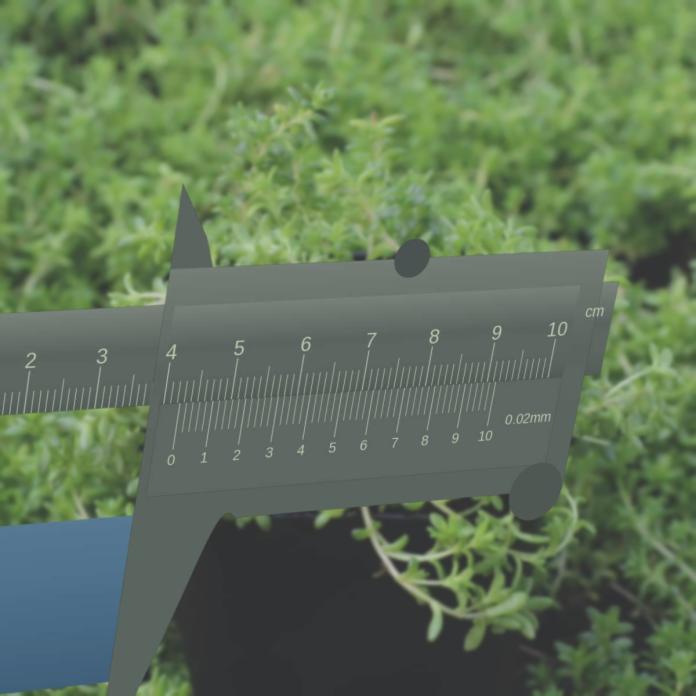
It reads 42.4 mm
